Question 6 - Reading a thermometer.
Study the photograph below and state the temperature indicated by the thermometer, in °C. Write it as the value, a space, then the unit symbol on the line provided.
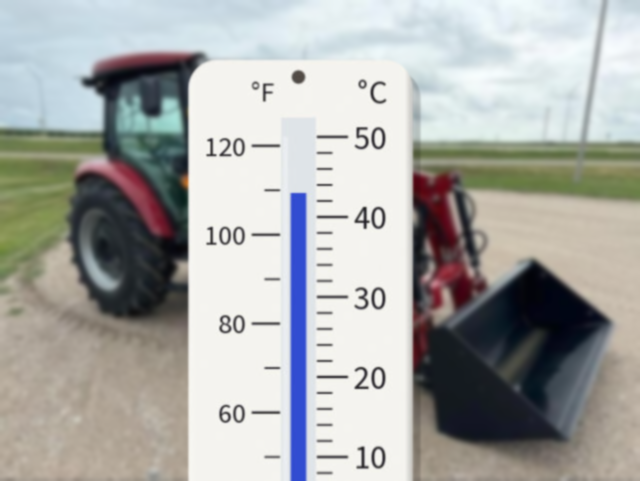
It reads 43 °C
